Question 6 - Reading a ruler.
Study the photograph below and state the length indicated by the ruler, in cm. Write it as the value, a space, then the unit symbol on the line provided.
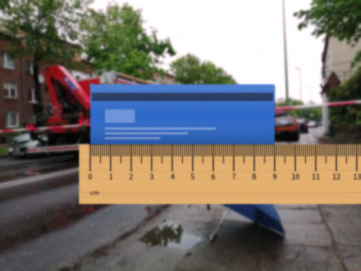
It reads 9 cm
